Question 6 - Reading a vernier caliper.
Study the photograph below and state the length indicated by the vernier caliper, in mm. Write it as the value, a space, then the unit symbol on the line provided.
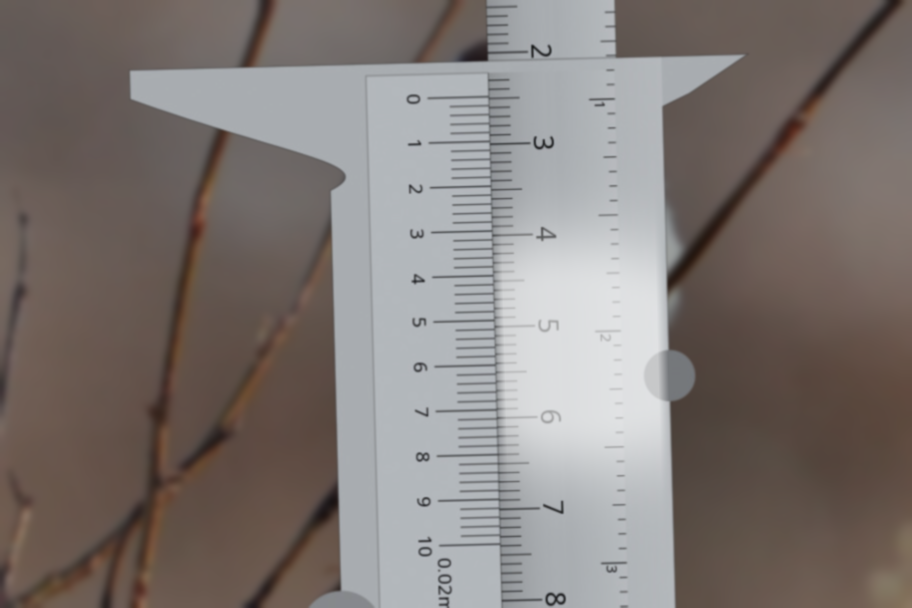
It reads 24.8 mm
